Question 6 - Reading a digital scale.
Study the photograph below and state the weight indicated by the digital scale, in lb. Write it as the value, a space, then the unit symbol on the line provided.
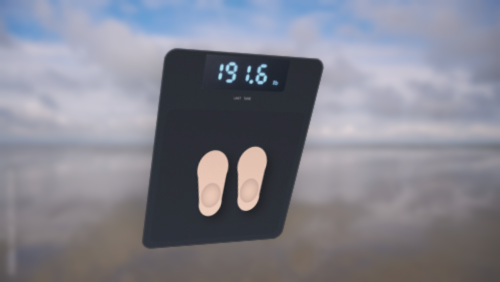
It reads 191.6 lb
